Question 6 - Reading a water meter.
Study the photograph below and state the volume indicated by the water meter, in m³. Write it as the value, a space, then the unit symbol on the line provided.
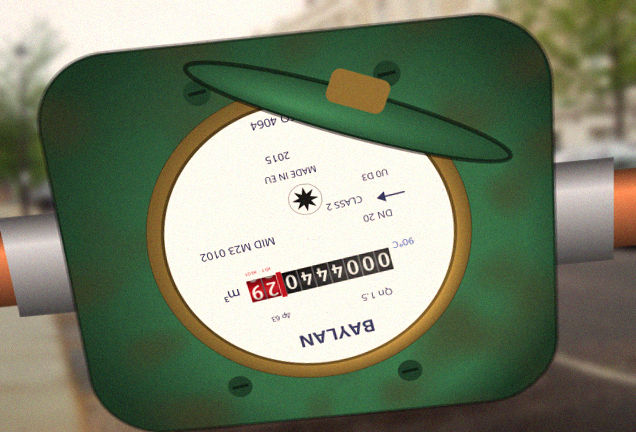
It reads 4440.29 m³
